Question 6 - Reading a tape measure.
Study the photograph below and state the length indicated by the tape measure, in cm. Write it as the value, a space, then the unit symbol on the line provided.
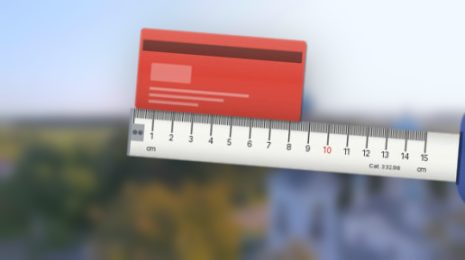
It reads 8.5 cm
